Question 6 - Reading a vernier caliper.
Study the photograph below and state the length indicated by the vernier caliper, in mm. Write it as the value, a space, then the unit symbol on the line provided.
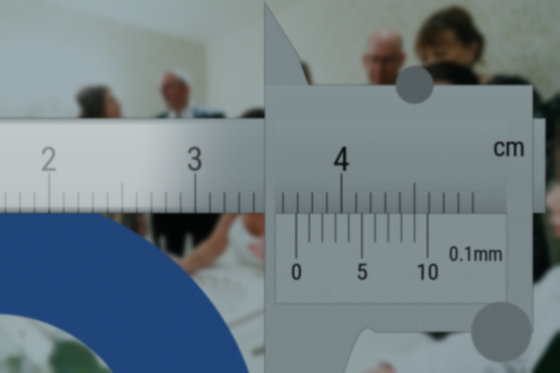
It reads 36.9 mm
